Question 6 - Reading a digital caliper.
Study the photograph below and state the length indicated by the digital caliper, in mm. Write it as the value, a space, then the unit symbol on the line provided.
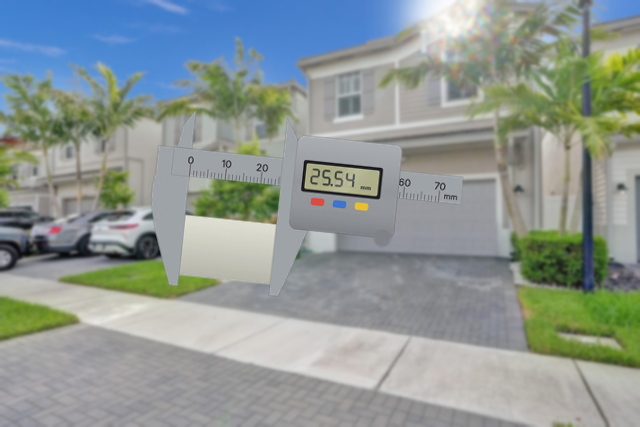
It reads 25.54 mm
